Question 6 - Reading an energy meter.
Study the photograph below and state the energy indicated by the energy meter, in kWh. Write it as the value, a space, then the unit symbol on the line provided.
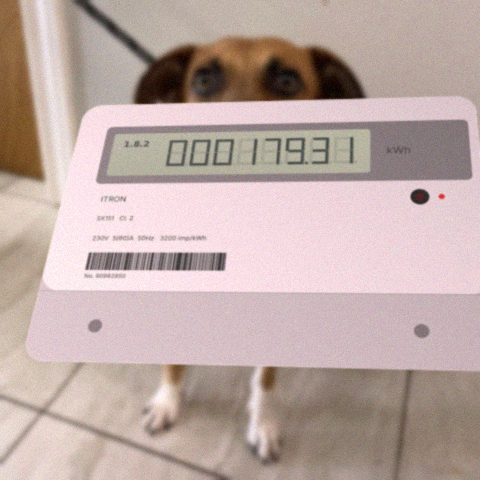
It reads 179.31 kWh
